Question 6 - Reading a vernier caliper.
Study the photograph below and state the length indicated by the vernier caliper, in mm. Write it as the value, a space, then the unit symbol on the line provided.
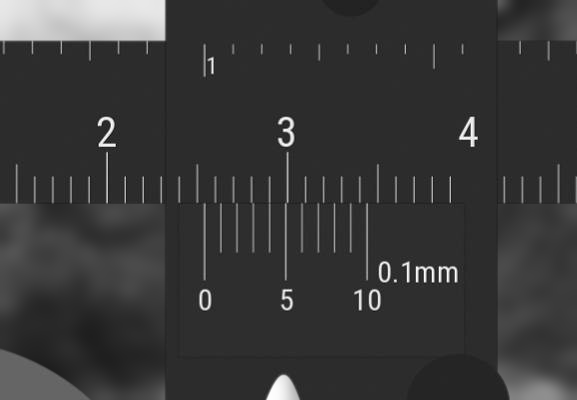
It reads 25.4 mm
